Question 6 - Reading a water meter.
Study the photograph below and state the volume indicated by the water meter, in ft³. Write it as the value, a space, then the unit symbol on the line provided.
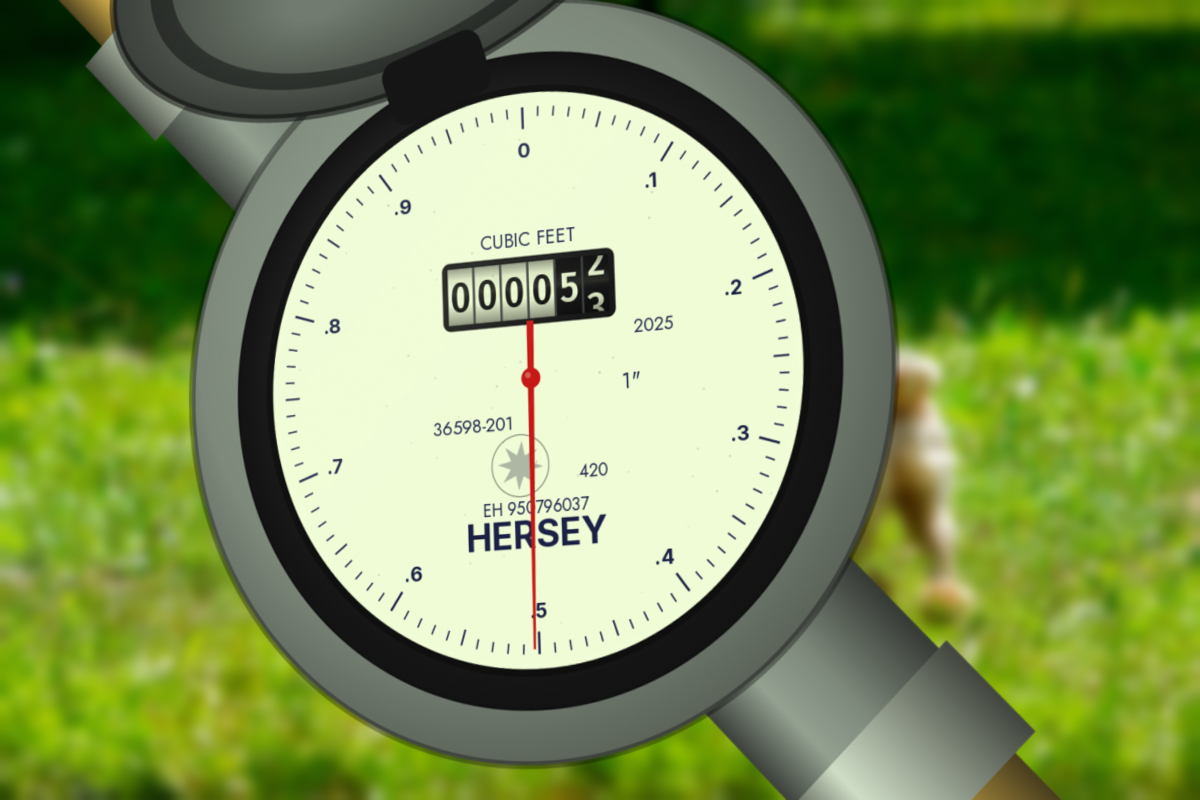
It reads 52.50 ft³
